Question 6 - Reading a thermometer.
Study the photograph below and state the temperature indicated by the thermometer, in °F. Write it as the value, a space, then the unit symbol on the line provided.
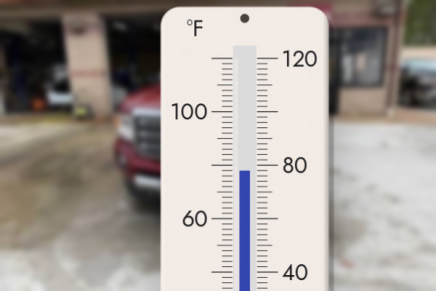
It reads 78 °F
